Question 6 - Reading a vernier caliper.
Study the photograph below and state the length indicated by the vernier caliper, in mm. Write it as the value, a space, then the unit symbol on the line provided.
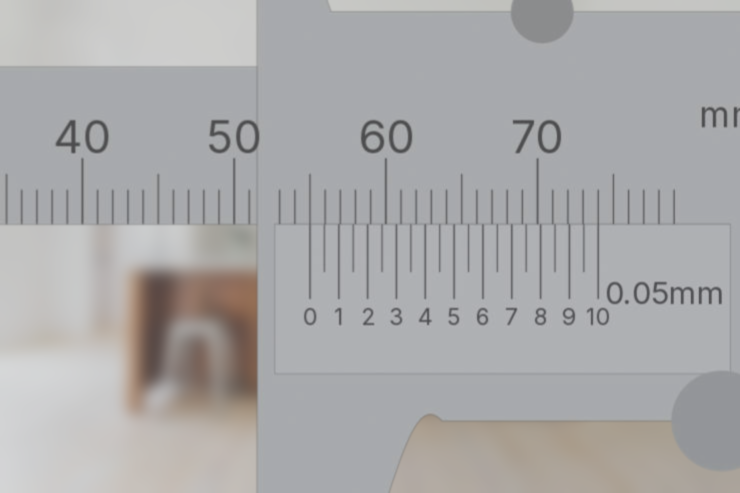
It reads 55.0 mm
